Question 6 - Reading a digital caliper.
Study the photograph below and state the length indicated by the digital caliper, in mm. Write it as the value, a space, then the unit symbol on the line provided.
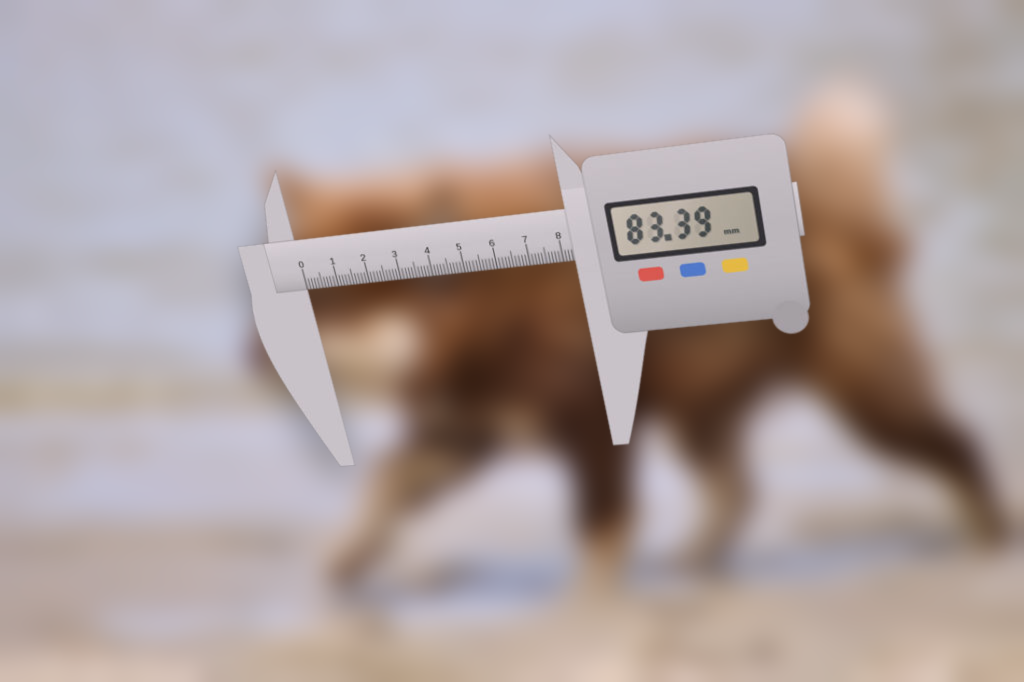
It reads 83.39 mm
